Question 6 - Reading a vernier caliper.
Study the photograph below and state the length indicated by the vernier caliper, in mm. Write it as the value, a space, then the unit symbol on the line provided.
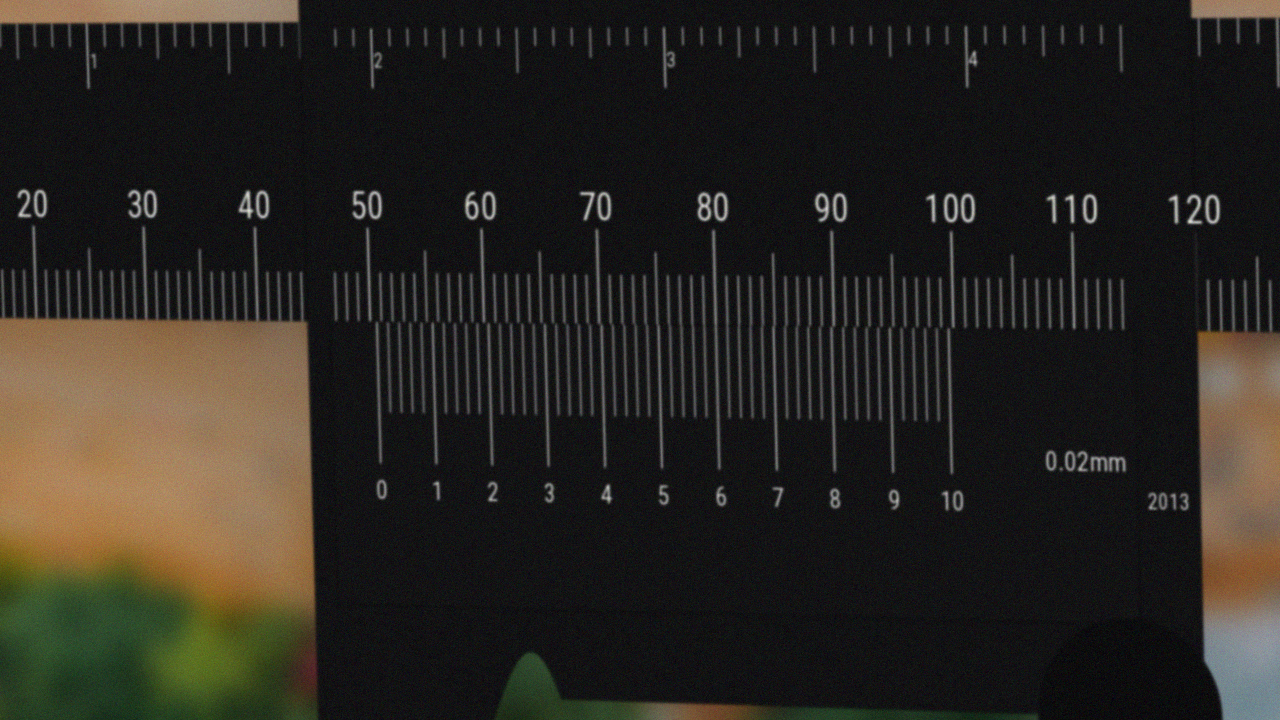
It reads 50.6 mm
